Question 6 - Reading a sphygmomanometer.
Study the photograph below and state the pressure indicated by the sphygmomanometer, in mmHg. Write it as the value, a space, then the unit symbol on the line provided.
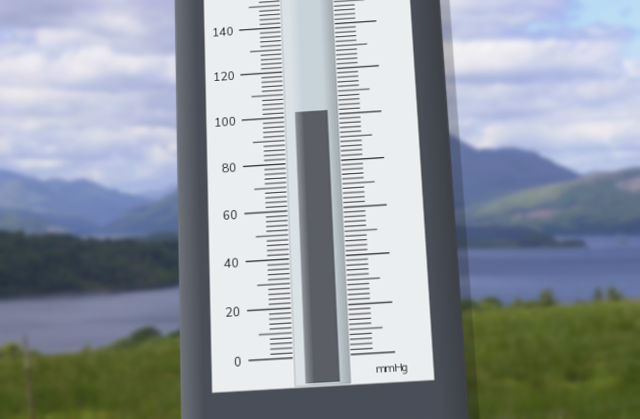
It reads 102 mmHg
